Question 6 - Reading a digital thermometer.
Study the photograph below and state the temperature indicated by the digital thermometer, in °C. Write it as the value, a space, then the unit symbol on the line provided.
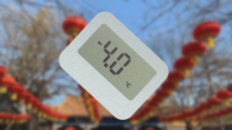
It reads -4.0 °C
